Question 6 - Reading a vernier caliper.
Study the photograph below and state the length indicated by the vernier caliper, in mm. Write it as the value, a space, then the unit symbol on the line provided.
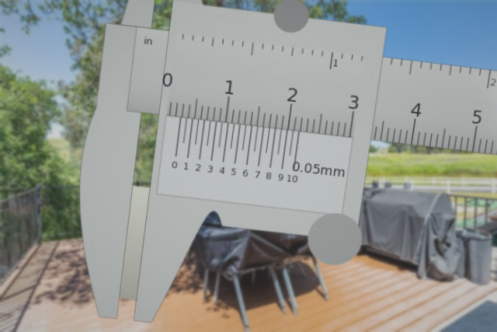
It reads 2.8 mm
